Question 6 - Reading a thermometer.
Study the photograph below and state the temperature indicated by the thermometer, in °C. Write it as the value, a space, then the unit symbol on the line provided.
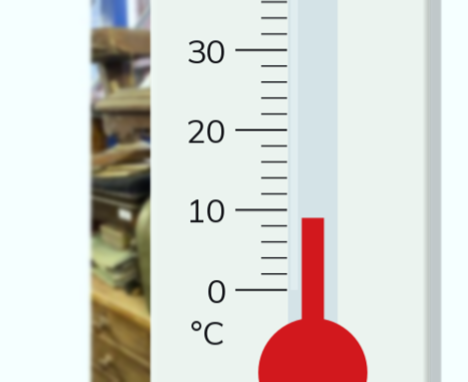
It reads 9 °C
